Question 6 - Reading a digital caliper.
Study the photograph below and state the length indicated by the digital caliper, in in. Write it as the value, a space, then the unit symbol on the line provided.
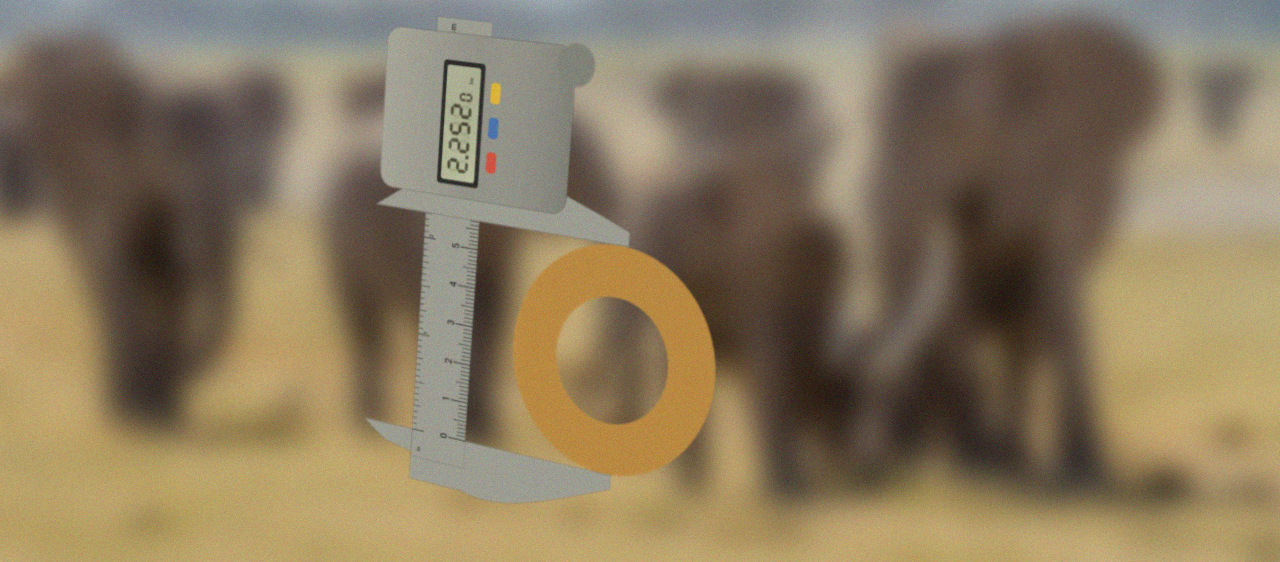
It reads 2.2520 in
